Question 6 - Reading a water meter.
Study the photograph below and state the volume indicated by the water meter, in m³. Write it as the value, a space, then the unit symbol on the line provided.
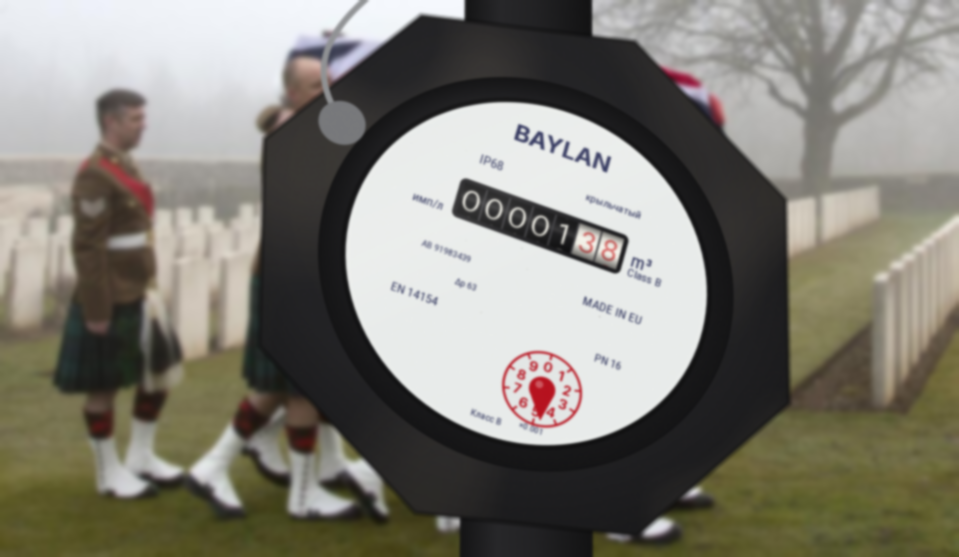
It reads 1.384 m³
